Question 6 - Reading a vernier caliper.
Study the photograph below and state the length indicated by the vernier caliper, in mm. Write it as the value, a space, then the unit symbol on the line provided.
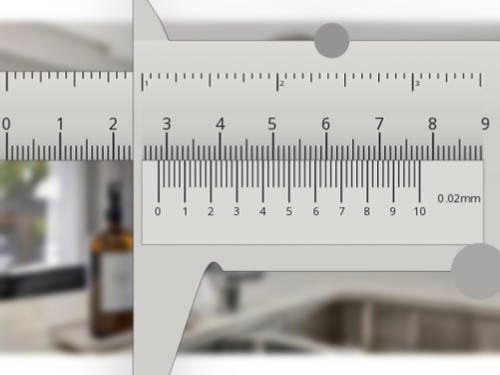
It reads 28.5 mm
